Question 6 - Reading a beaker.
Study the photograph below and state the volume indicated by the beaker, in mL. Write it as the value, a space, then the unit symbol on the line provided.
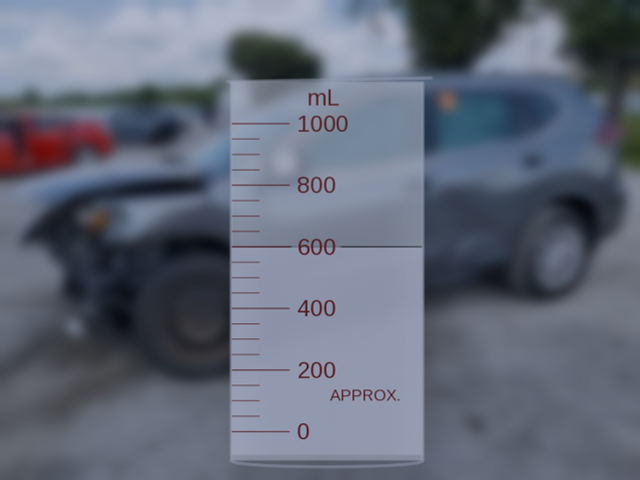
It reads 600 mL
